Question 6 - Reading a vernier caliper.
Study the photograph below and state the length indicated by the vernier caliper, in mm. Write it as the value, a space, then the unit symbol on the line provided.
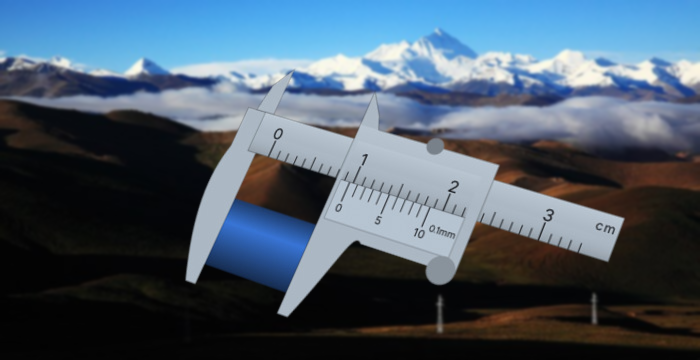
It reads 9.6 mm
